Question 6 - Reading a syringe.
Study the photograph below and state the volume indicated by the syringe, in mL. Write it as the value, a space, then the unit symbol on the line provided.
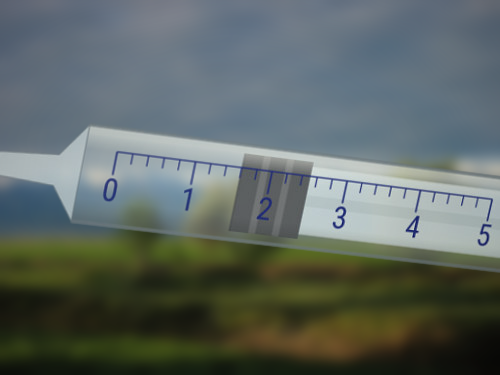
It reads 1.6 mL
